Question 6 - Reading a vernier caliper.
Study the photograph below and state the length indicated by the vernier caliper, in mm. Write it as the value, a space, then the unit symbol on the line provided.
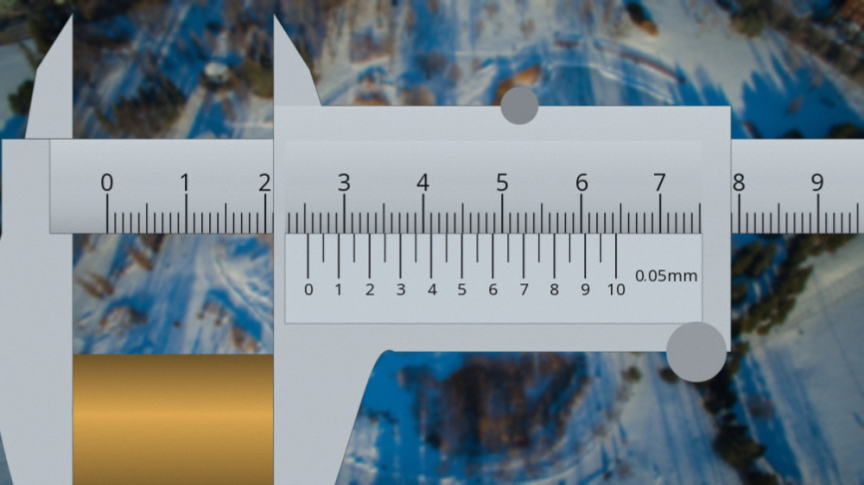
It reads 25.4 mm
